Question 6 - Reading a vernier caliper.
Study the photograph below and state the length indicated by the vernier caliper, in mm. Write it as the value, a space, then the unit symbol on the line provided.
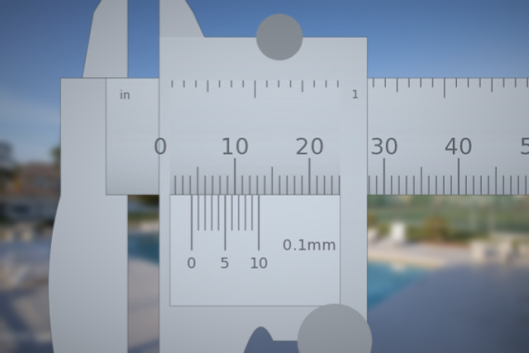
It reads 4.2 mm
